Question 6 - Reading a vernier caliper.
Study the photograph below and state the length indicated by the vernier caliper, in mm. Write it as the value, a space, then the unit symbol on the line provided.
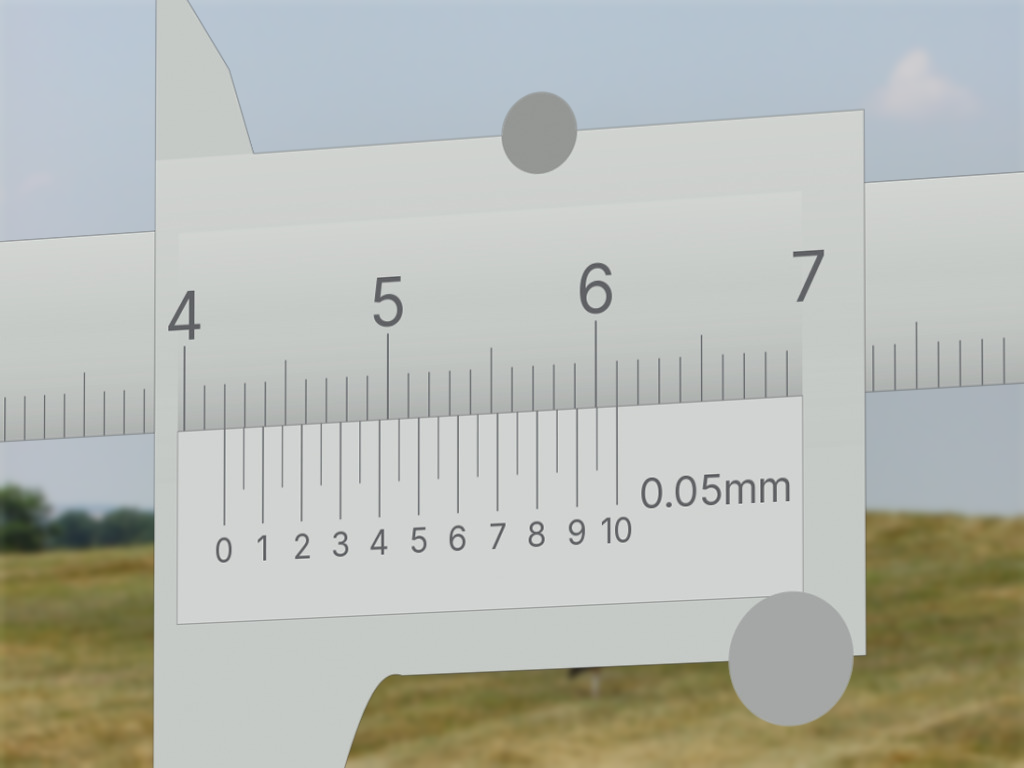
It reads 42.0 mm
